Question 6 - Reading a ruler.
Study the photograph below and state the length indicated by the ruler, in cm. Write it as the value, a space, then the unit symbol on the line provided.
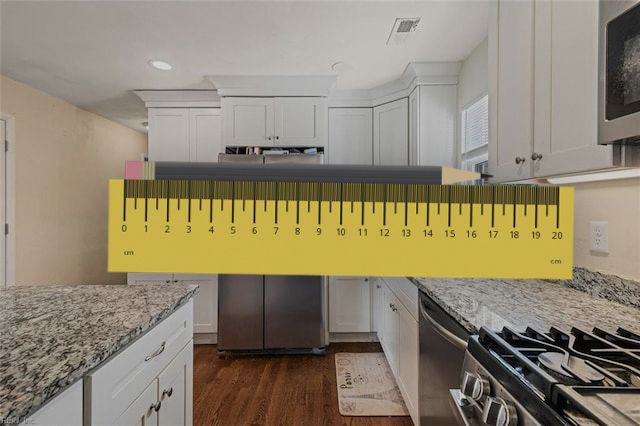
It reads 17 cm
